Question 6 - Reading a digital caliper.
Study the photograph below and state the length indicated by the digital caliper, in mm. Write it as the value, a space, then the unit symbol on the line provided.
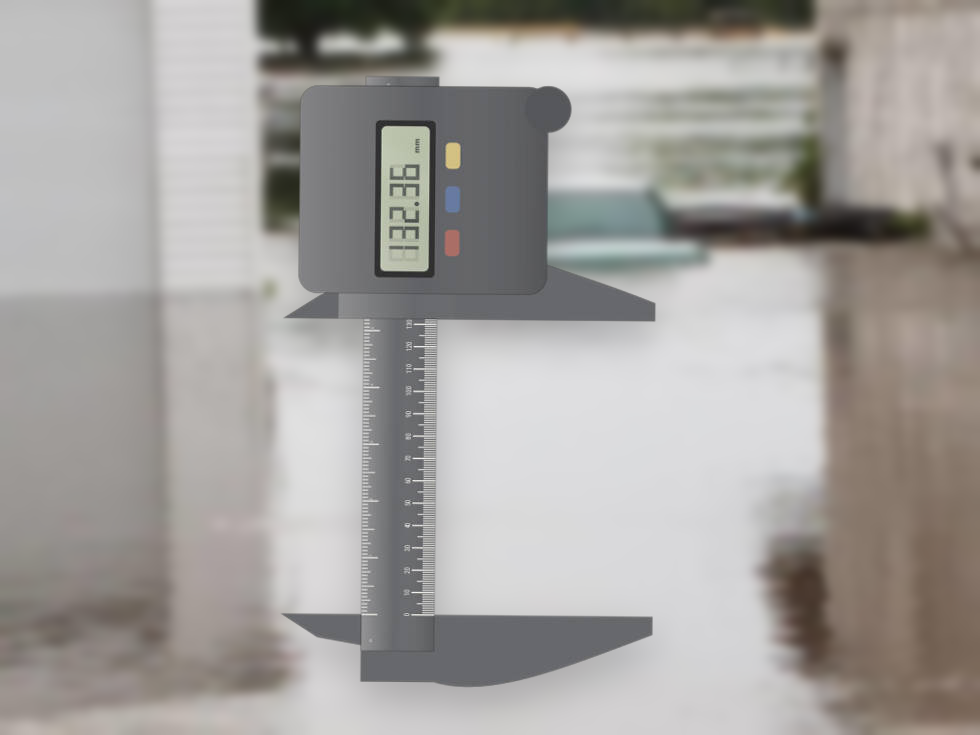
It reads 132.36 mm
